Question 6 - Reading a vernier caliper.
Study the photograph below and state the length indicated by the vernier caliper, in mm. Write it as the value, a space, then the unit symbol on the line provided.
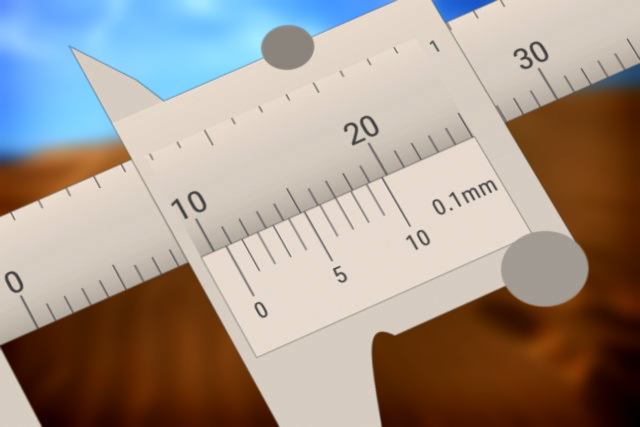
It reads 10.7 mm
